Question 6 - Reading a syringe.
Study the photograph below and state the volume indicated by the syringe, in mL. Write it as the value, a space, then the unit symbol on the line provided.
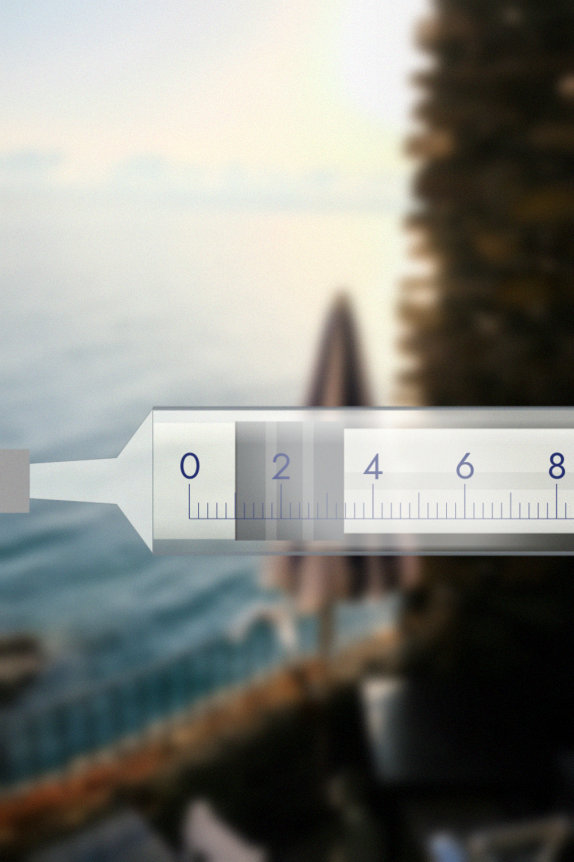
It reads 1 mL
